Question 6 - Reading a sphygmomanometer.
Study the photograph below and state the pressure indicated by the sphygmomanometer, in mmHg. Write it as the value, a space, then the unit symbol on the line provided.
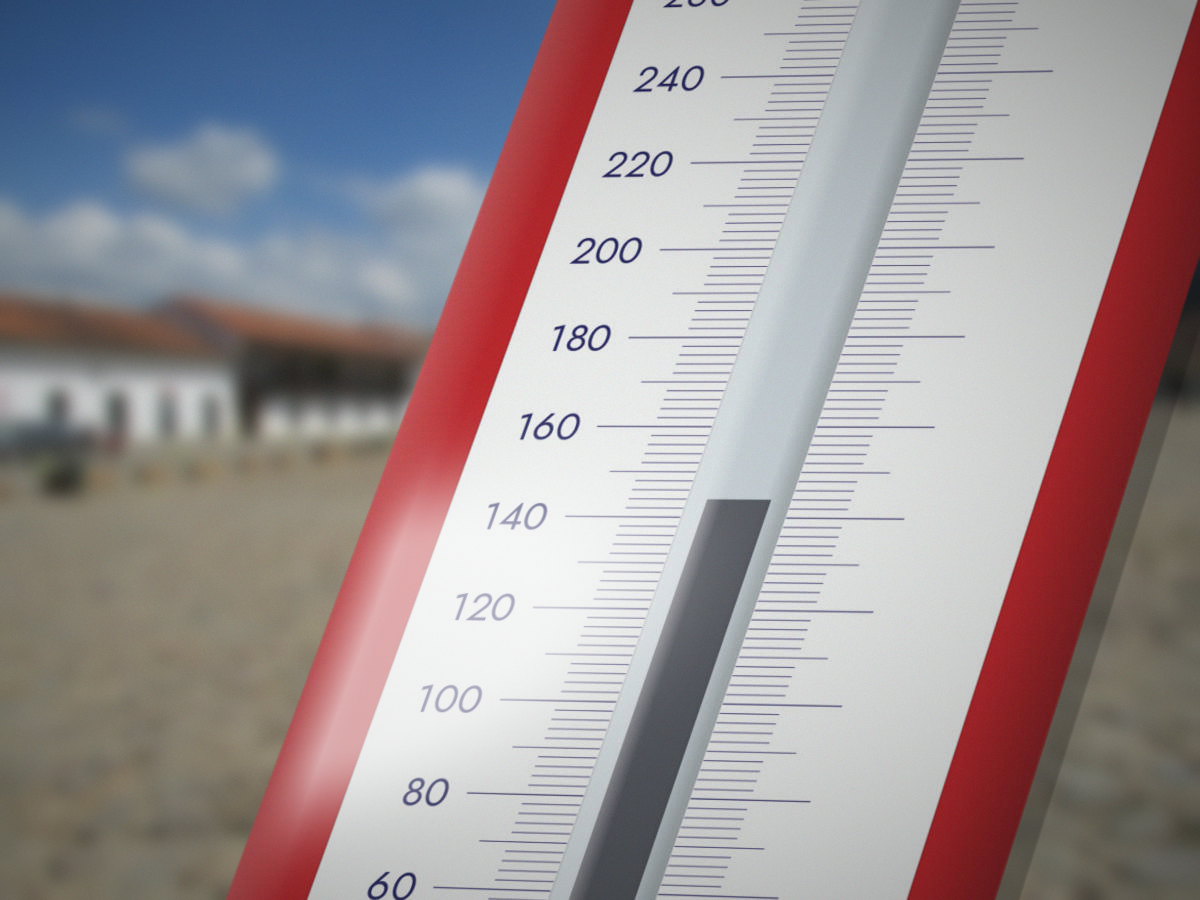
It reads 144 mmHg
